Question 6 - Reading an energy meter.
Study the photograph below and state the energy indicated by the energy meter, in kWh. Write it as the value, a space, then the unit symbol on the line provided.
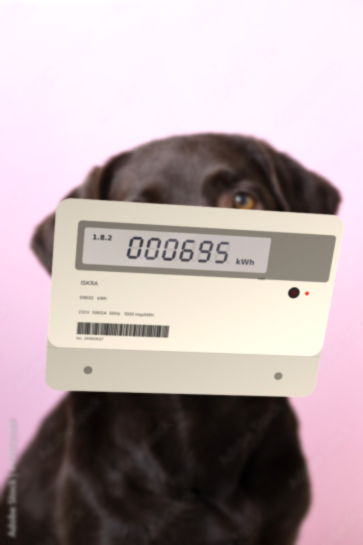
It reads 695 kWh
